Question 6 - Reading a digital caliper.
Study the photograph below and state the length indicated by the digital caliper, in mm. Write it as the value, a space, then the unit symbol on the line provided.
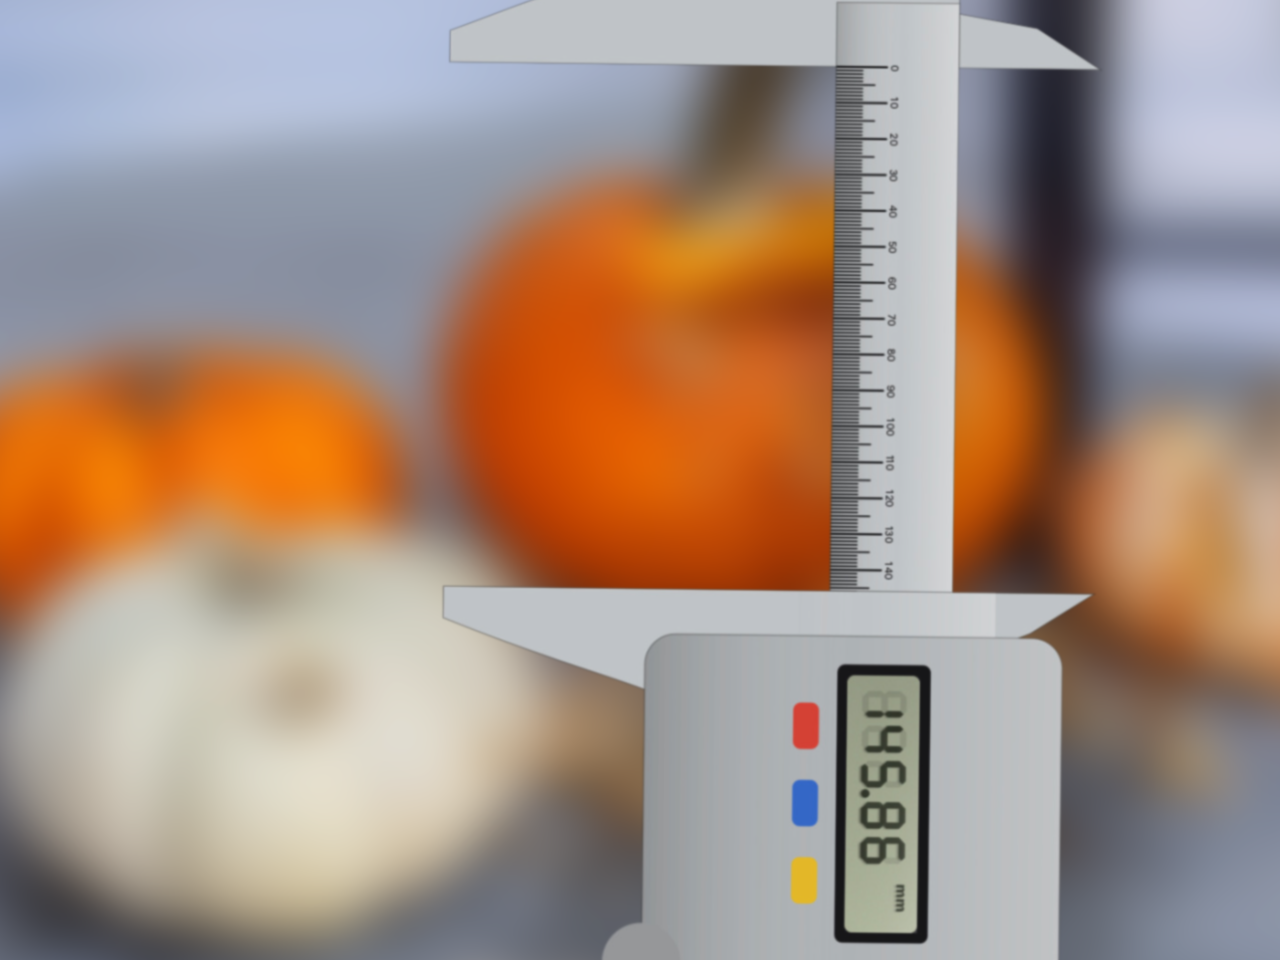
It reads 145.86 mm
